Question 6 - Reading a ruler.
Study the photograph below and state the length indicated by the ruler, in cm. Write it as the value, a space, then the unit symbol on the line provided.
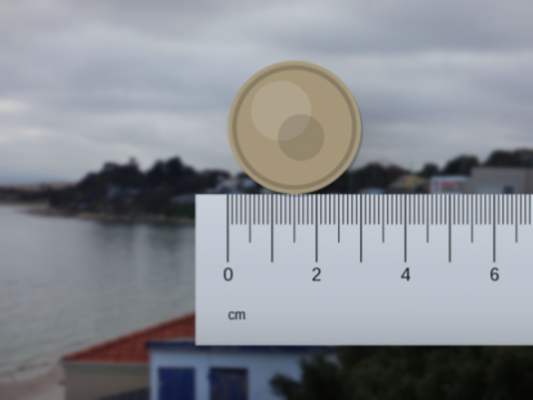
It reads 3 cm
